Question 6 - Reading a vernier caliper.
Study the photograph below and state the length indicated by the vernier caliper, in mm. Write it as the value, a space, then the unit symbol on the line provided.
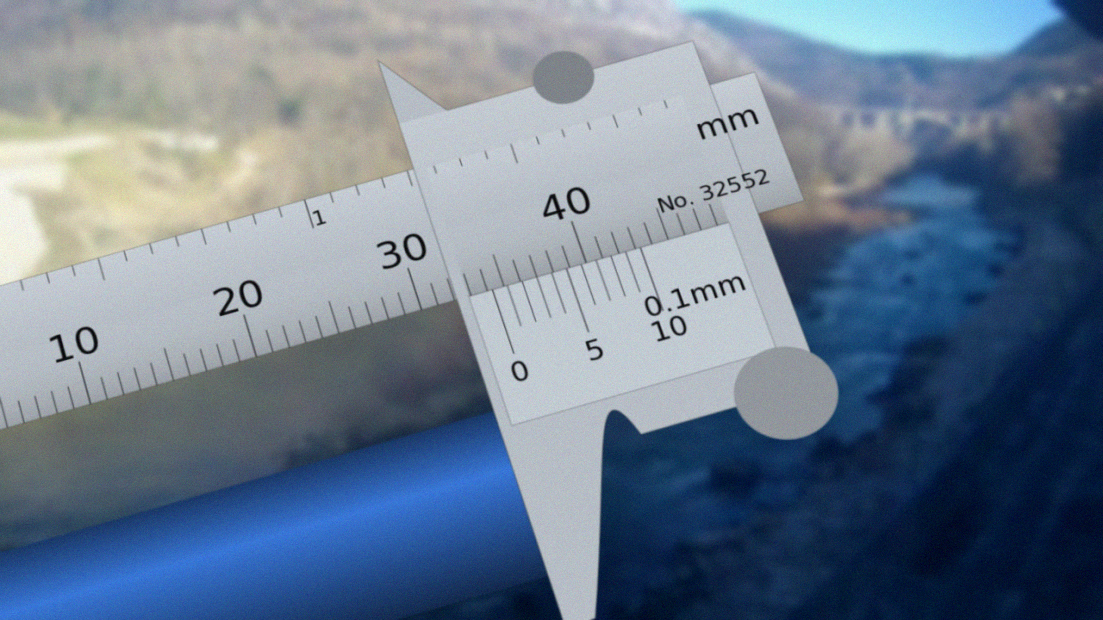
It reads 34.3 mm
